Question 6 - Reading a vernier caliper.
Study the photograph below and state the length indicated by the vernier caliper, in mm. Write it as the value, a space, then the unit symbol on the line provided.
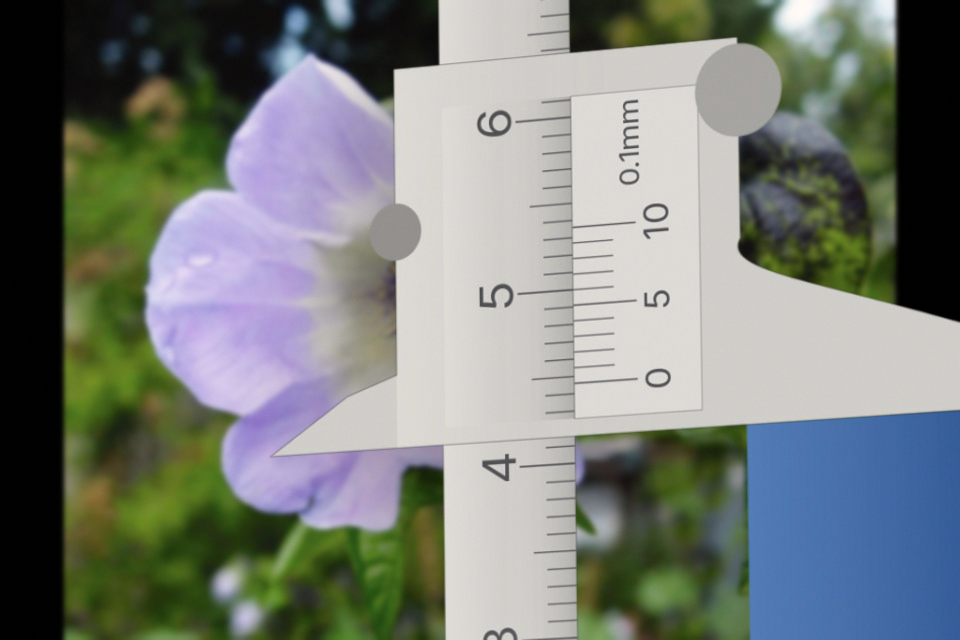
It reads 44.6 mm
